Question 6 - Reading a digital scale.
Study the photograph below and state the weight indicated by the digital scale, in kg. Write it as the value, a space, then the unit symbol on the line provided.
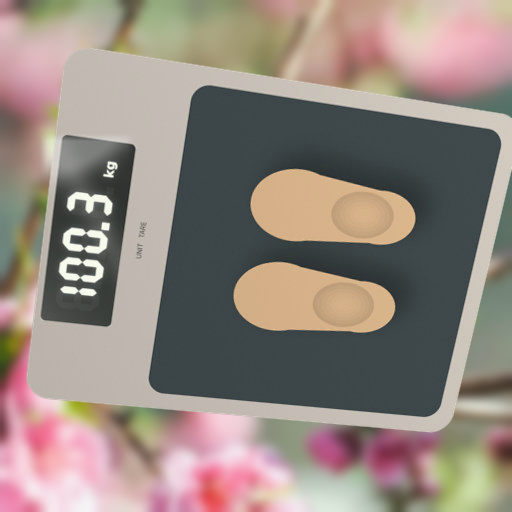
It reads 100.3 kg
